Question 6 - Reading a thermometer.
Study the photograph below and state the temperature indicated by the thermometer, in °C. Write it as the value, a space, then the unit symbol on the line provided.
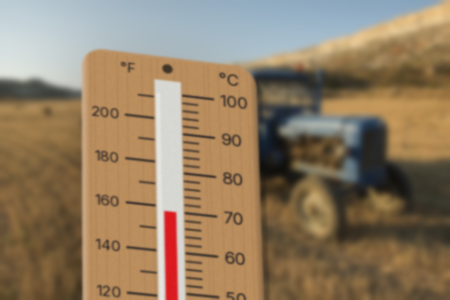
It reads 70 °C
